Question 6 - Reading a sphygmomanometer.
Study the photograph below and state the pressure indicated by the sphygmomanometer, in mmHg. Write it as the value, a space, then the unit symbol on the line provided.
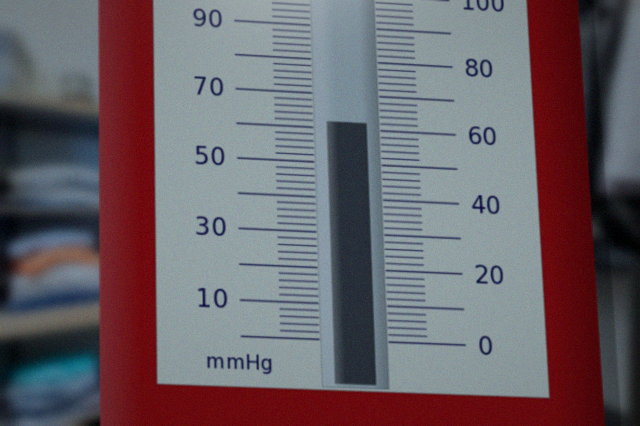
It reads 62 mmHg
